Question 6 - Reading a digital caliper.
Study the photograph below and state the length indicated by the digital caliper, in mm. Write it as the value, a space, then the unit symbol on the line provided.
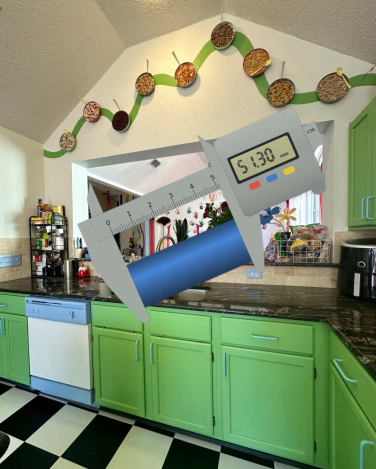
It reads 51.30 mm
